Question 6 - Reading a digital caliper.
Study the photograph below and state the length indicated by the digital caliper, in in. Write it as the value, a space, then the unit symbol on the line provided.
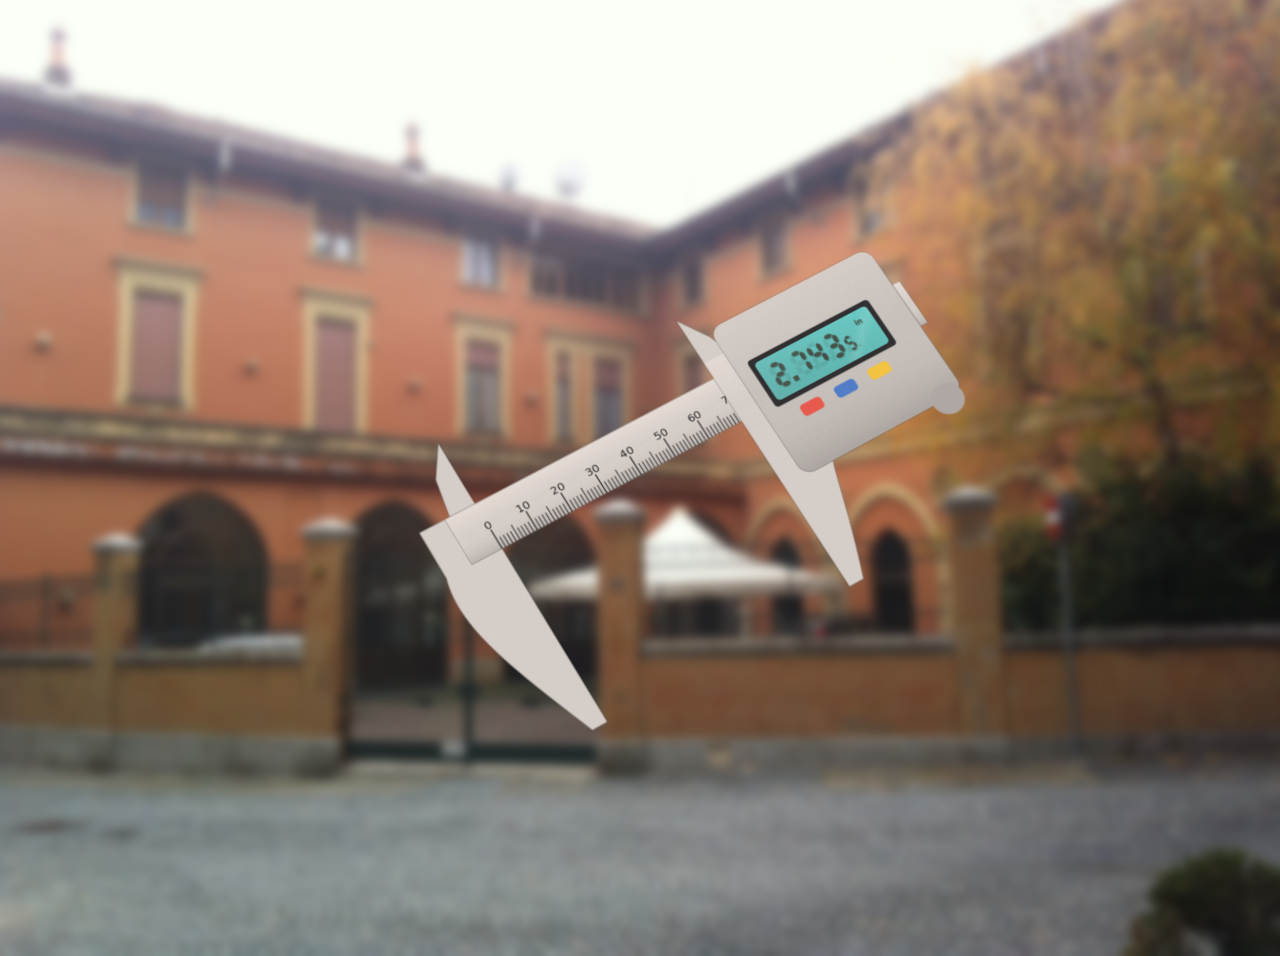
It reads 2.7435 in
